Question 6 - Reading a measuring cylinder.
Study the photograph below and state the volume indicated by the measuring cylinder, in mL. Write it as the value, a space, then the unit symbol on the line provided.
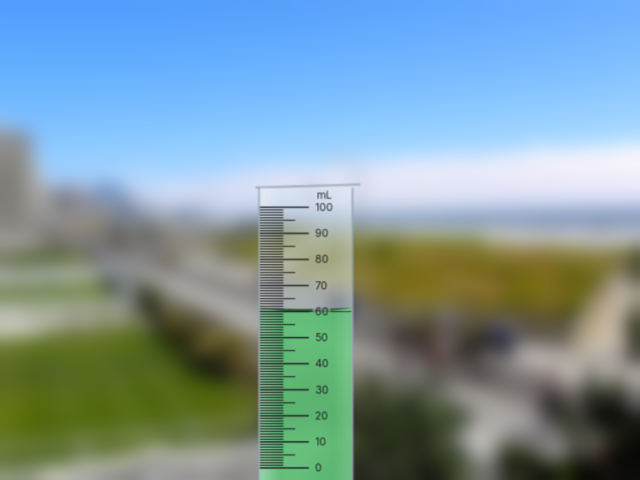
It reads 60 mL
